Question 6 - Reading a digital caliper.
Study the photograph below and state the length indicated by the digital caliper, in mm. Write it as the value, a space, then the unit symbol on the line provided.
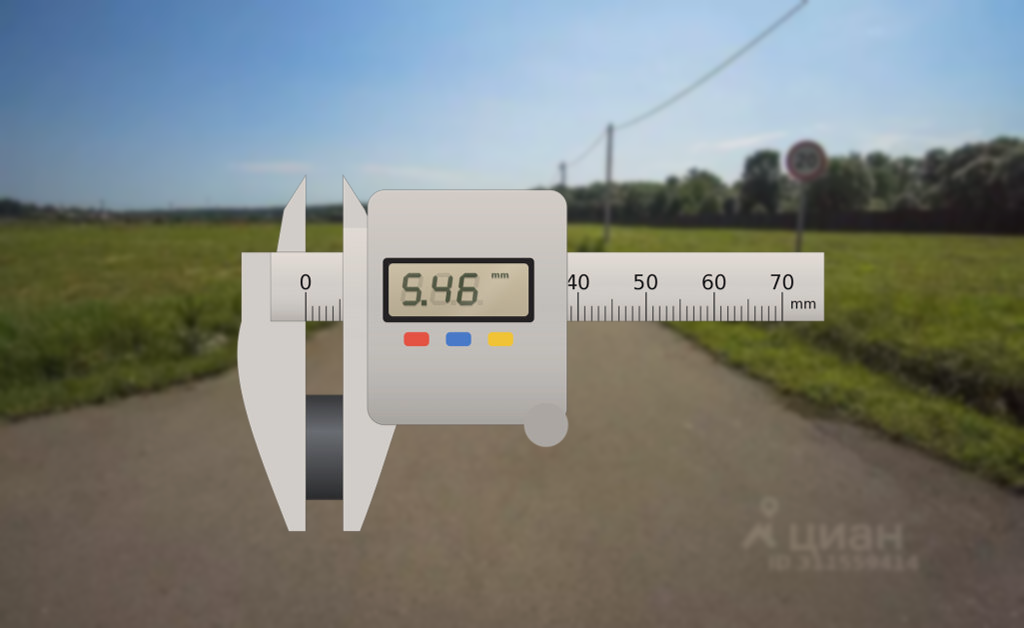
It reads 5.46 mm
